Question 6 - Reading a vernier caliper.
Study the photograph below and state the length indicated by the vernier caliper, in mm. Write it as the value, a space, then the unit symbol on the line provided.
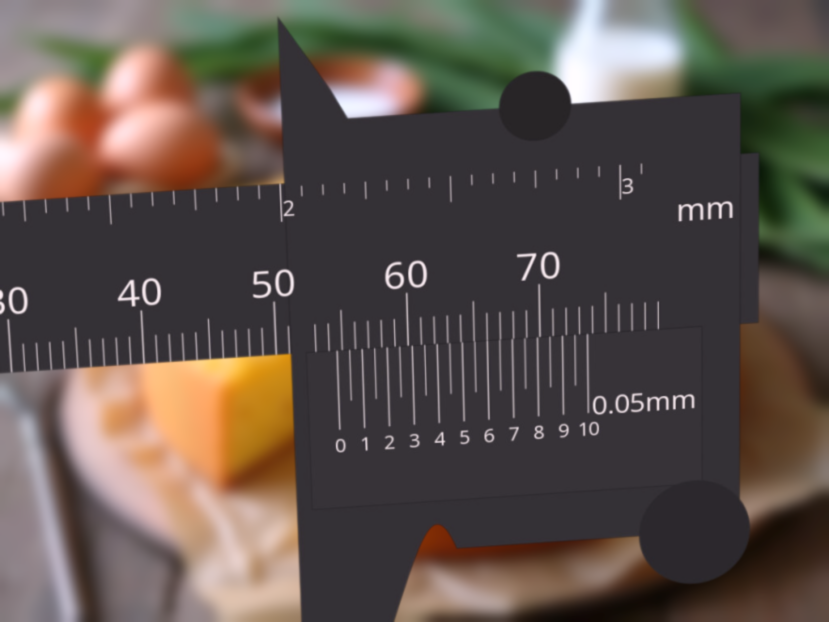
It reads 54.6 mm
